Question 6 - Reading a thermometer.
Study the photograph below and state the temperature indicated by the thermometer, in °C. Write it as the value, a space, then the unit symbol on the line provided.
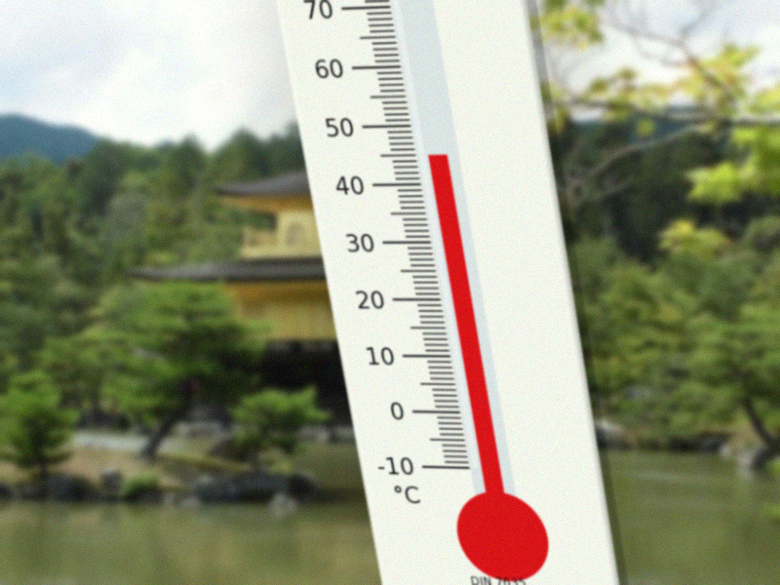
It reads 45 °C
